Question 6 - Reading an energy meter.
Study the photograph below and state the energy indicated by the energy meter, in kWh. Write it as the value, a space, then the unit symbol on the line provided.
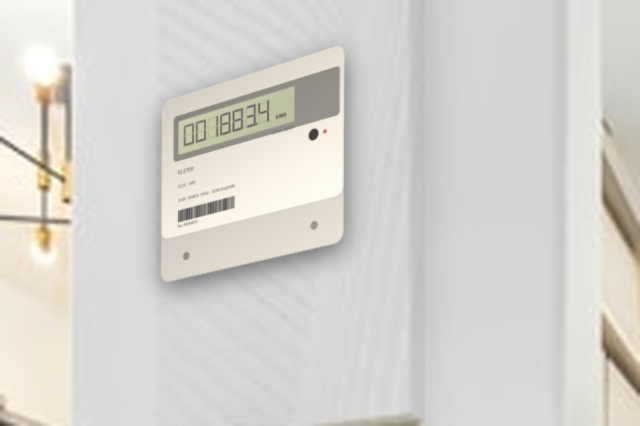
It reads 1883.4 kWh
